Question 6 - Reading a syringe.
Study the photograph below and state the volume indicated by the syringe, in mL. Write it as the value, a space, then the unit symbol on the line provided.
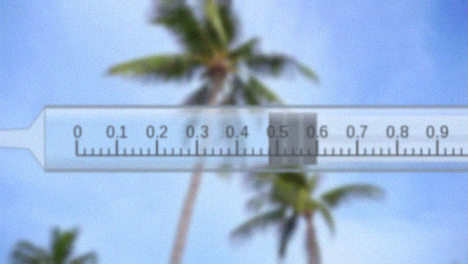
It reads 0.48 mL
